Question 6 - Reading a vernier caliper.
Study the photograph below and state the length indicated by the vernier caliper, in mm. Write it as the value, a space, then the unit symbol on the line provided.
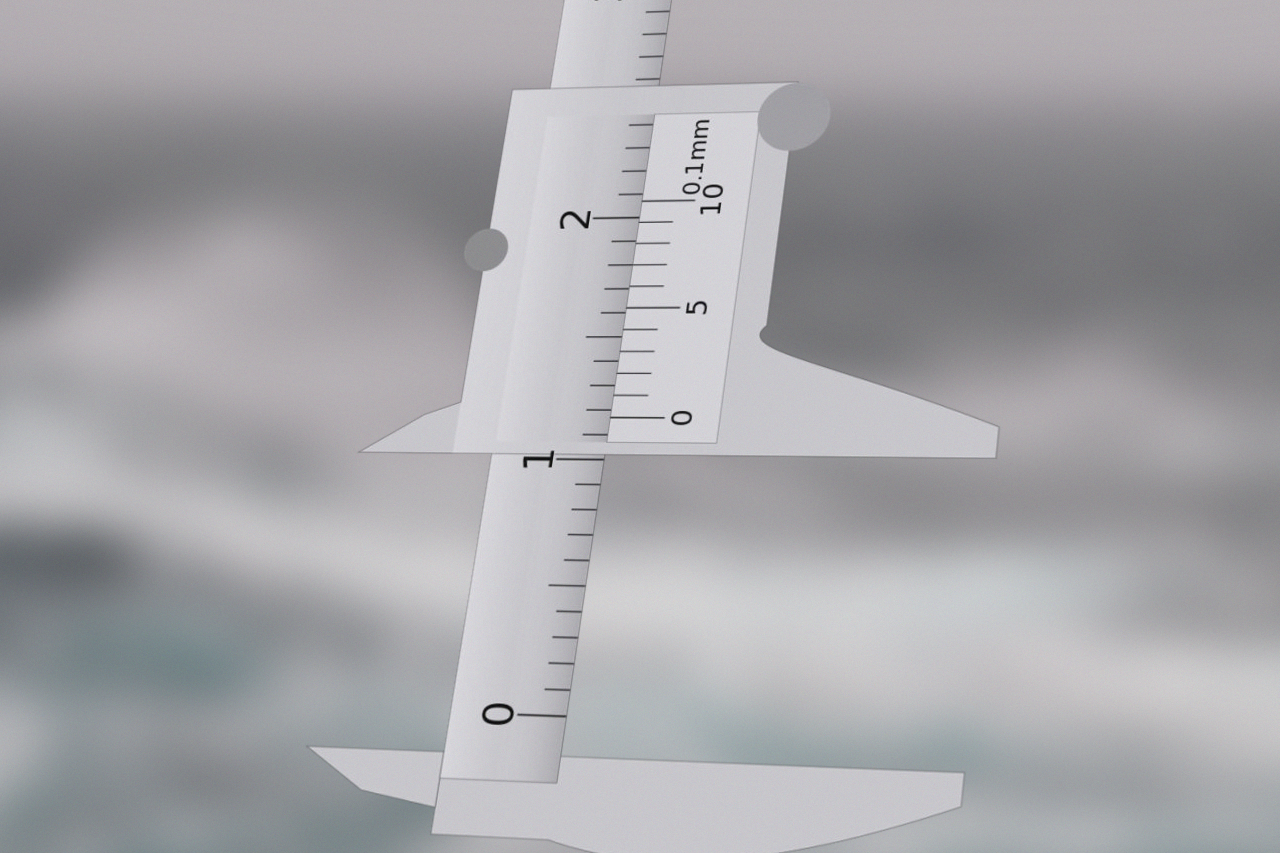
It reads 11.7 mm
